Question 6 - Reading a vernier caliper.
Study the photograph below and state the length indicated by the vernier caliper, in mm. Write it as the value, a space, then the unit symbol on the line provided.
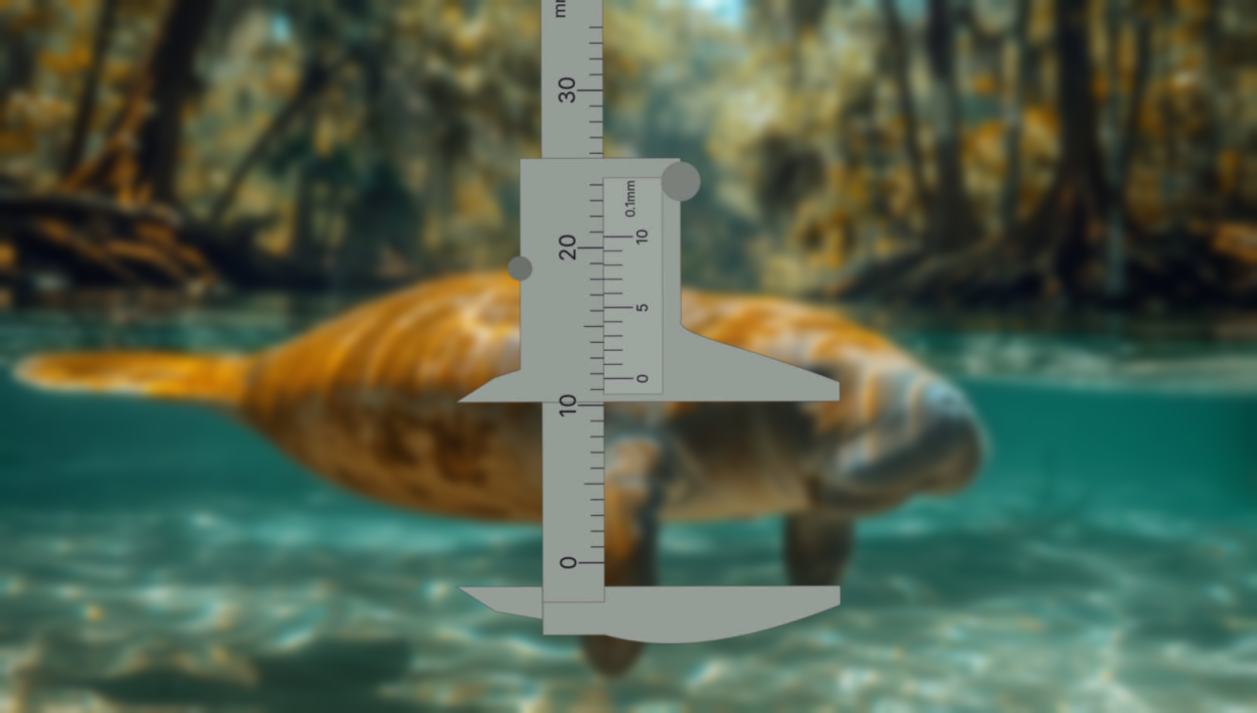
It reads 11.7 mm
